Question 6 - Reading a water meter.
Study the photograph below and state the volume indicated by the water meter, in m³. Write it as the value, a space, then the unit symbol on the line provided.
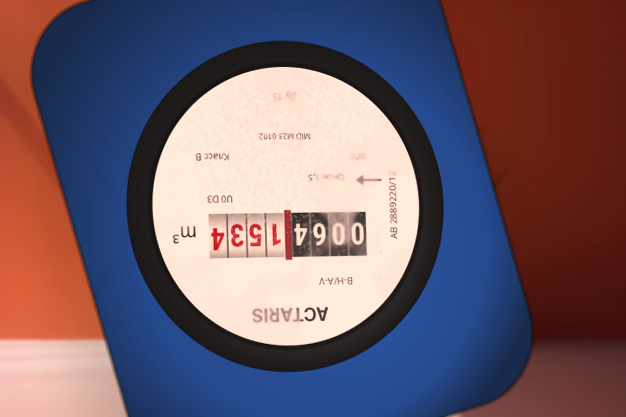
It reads 64.1534 m³
